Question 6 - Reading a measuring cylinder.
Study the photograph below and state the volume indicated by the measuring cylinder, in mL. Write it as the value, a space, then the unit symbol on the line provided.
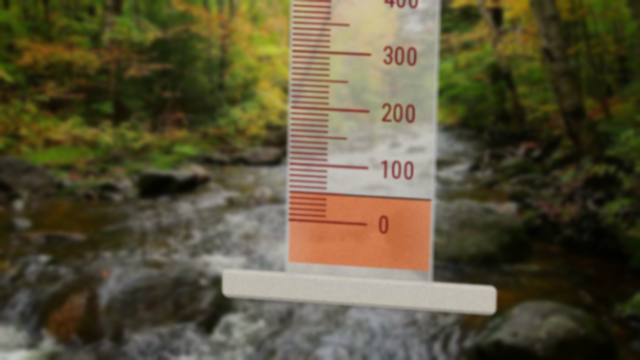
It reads 50 mL
